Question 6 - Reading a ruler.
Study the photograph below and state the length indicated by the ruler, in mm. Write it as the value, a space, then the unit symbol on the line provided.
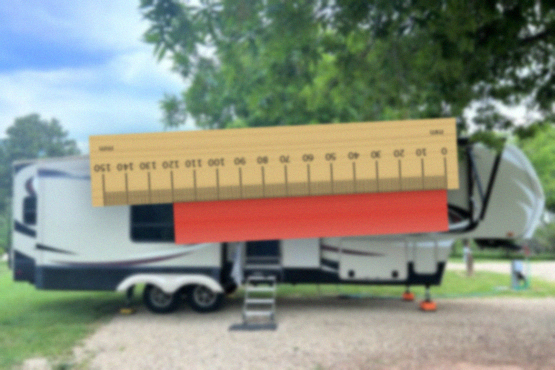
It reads 120 mm
